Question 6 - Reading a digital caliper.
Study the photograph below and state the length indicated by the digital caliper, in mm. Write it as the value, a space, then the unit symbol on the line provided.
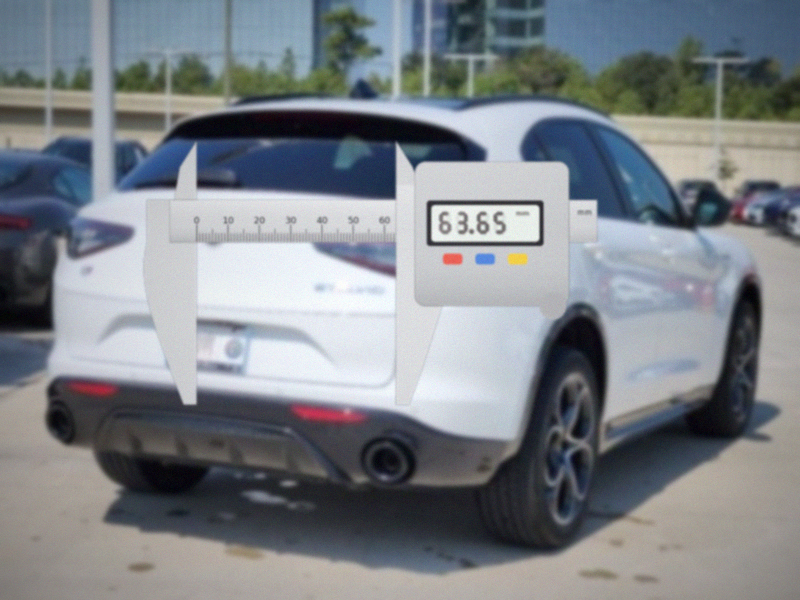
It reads 63.65 mm
